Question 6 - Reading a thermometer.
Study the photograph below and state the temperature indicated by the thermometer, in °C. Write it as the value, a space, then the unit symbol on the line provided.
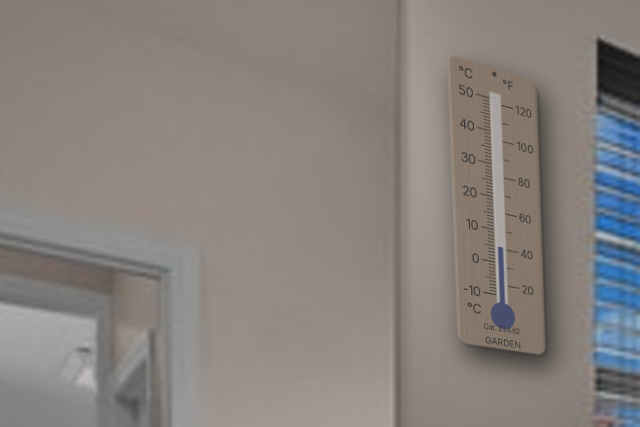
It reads 5 °C
